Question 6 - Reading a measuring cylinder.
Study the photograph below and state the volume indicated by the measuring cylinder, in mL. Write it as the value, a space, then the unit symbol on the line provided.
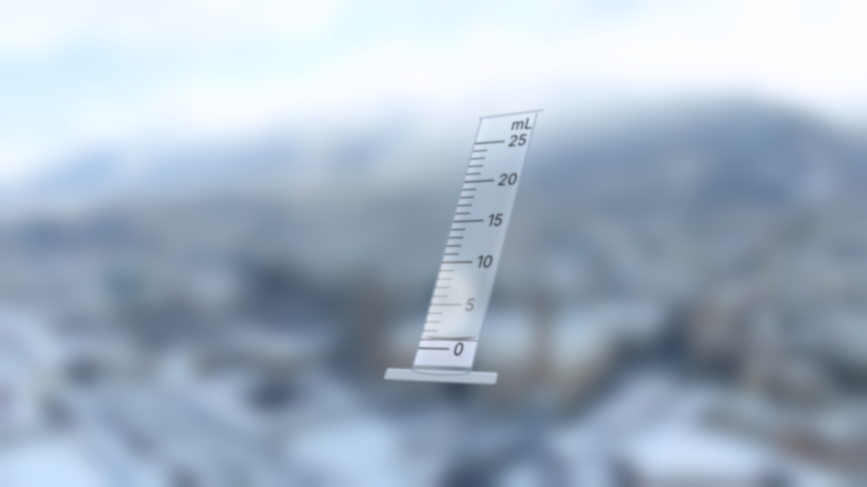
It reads 1 mL
